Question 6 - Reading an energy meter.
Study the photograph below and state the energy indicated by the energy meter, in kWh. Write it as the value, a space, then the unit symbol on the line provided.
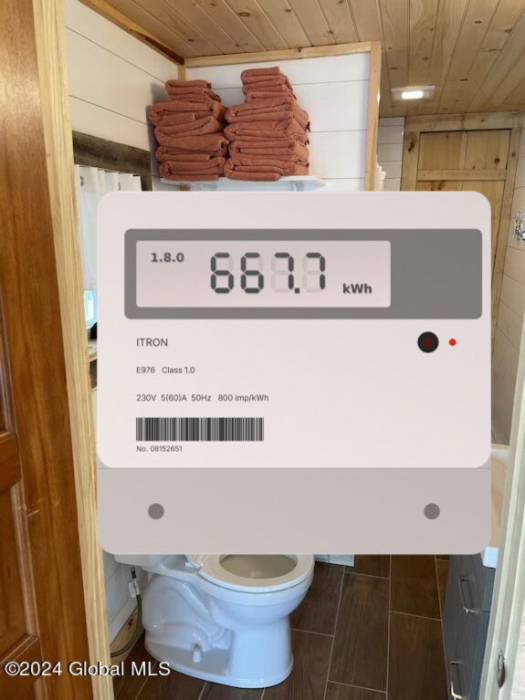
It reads 667.7 kWh
